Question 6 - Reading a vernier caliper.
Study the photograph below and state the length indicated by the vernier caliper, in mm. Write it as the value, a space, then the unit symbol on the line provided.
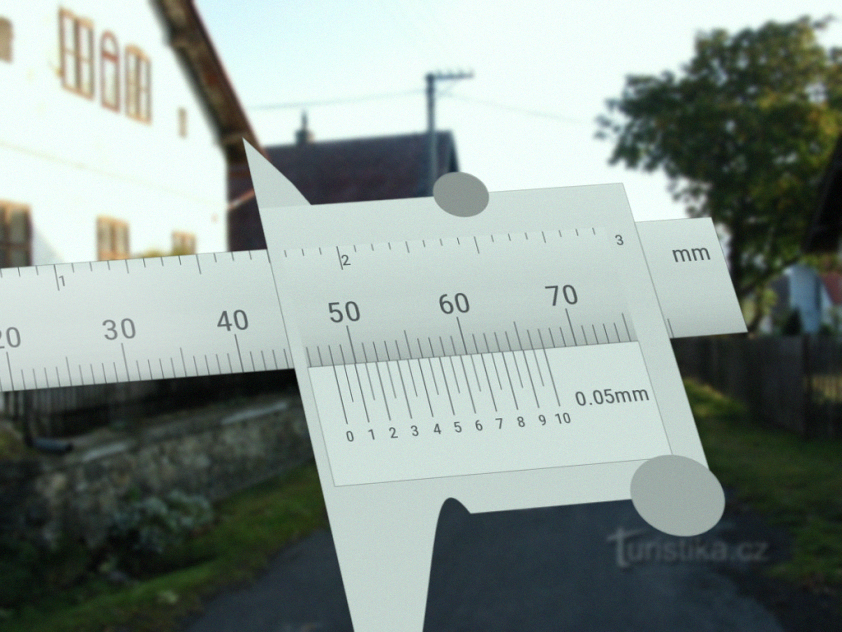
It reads 48.0 mm
